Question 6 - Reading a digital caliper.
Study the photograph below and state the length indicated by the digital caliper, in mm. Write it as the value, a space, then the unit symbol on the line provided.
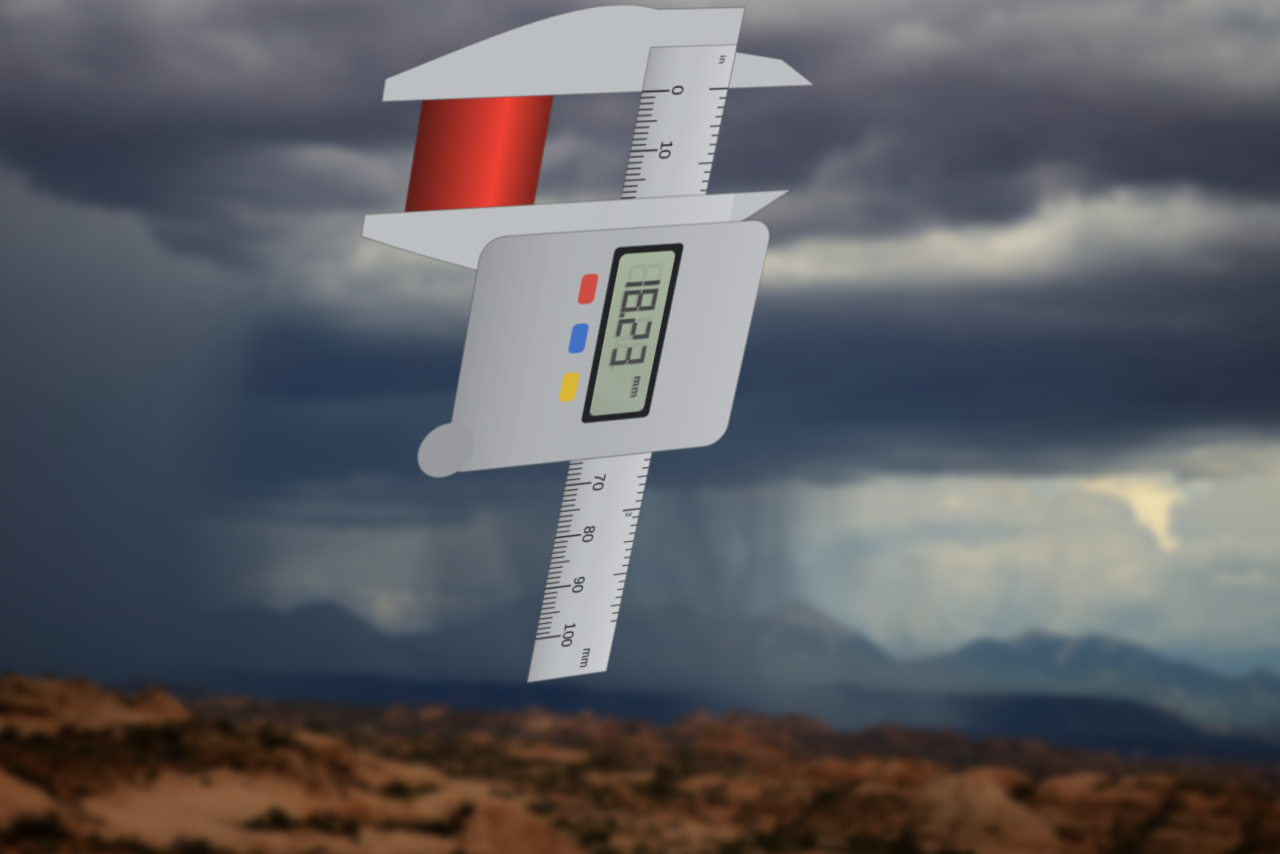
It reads 18.23 mm
